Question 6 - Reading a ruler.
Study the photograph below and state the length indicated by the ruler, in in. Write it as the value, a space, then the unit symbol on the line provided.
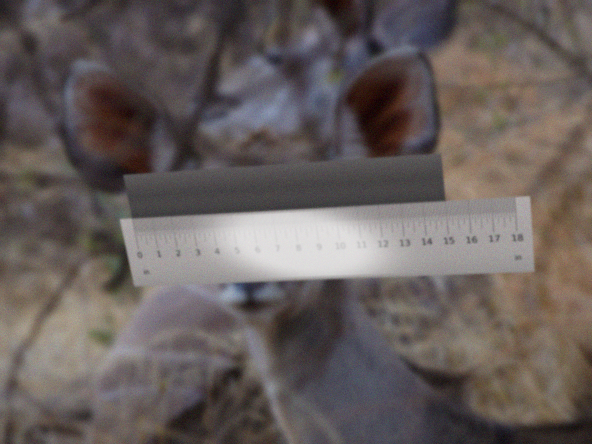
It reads 15 in
